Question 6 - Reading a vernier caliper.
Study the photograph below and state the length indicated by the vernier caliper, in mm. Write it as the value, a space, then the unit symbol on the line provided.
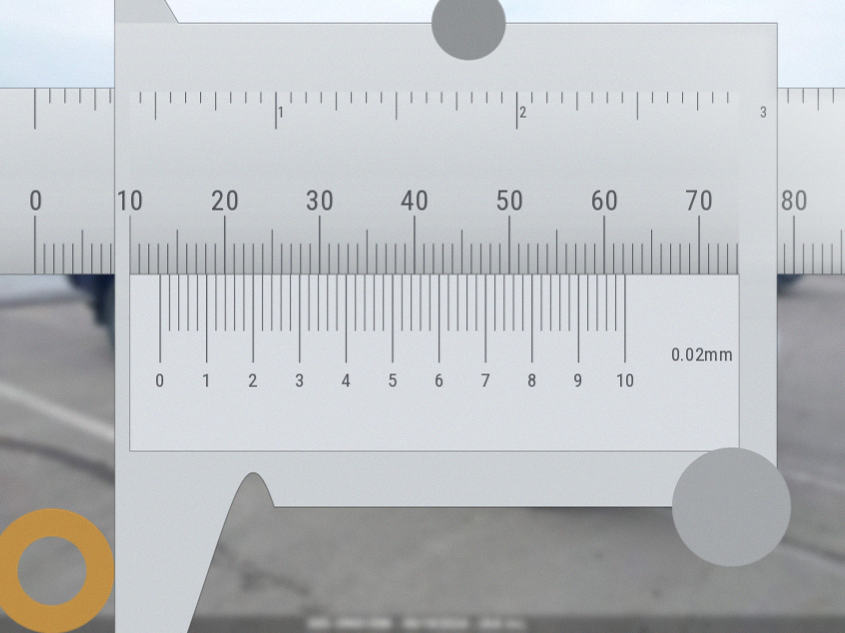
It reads 13.2 mm
